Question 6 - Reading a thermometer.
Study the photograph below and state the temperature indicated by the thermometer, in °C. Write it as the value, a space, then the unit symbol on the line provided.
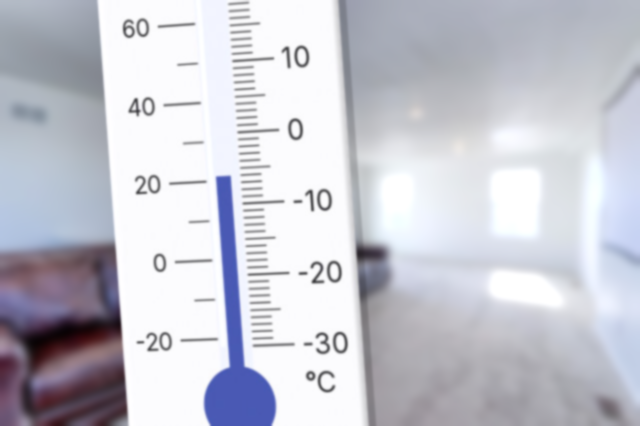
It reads -6 °C
